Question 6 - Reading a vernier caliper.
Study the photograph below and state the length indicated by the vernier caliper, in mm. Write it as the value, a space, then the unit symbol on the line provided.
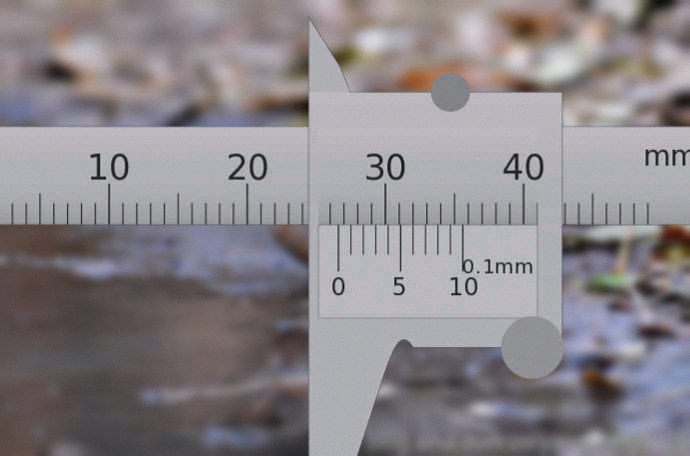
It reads 26.6 mm
